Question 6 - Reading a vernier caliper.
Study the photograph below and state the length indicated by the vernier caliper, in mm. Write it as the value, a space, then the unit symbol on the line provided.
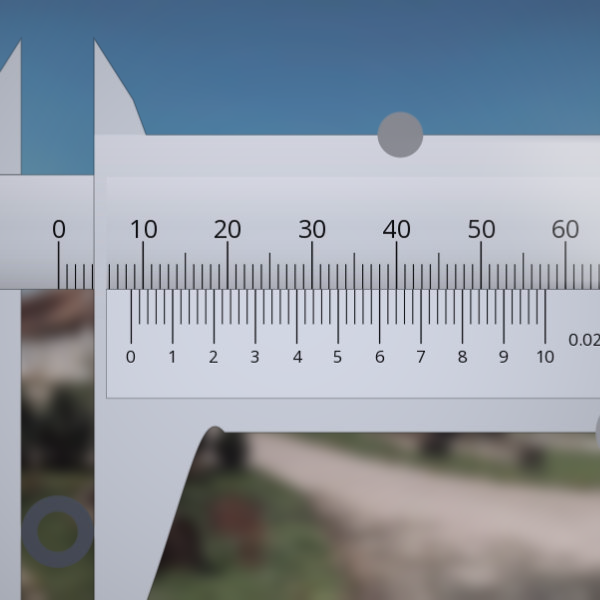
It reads 8.6 mm
